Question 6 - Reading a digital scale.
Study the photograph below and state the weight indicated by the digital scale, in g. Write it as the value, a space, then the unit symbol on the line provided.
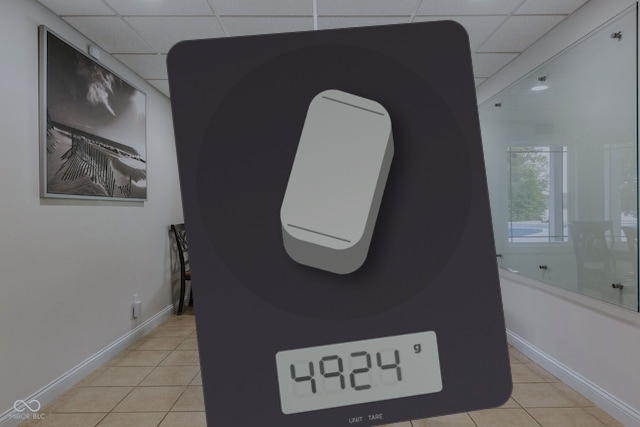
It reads 4924 g
